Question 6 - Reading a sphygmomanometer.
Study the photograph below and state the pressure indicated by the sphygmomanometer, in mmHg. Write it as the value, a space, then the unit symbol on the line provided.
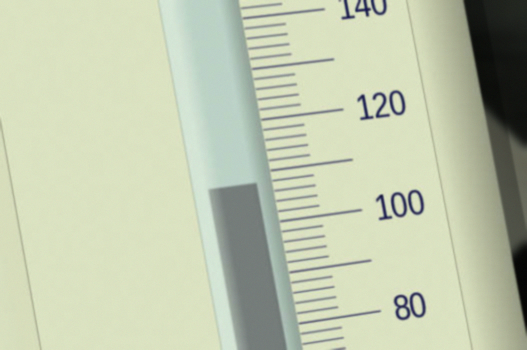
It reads 108 mmHg
